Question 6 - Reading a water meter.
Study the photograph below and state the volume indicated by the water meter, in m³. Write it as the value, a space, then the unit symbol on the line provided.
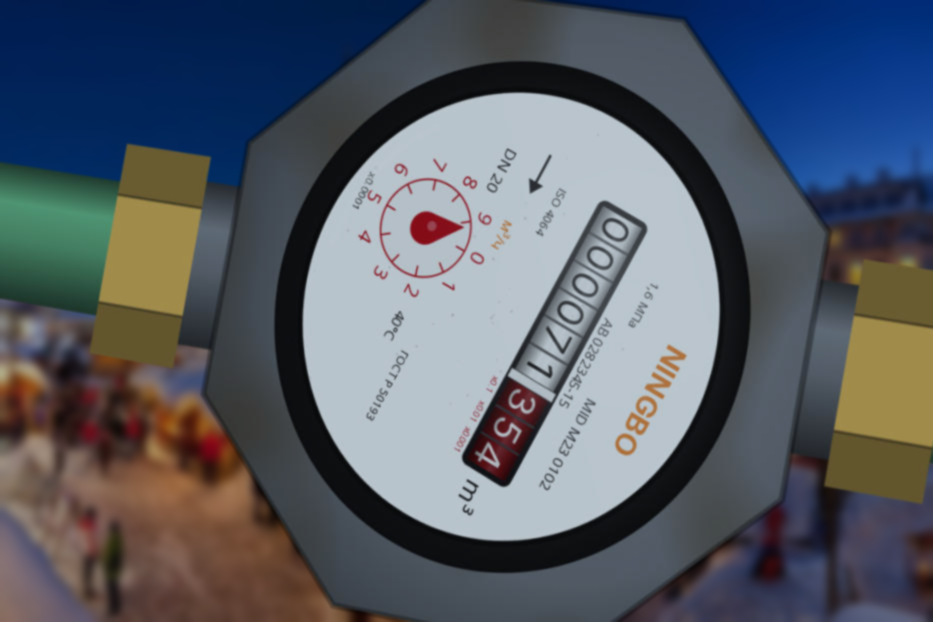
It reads 71.3539 m³
